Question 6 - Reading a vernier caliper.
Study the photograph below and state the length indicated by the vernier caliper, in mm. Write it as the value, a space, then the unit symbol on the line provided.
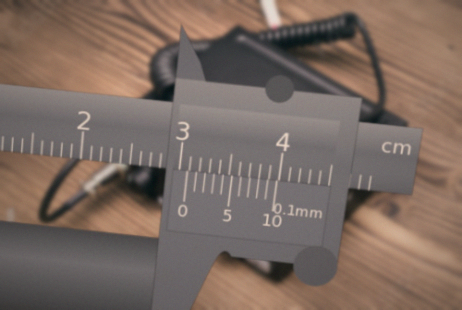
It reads 30.8 mm
